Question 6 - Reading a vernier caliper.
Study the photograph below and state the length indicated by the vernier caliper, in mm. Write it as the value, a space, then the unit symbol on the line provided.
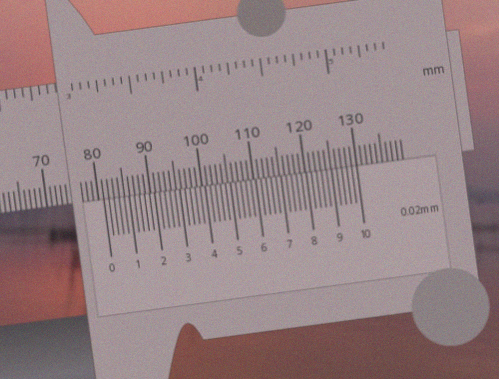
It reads 81.0 mm
